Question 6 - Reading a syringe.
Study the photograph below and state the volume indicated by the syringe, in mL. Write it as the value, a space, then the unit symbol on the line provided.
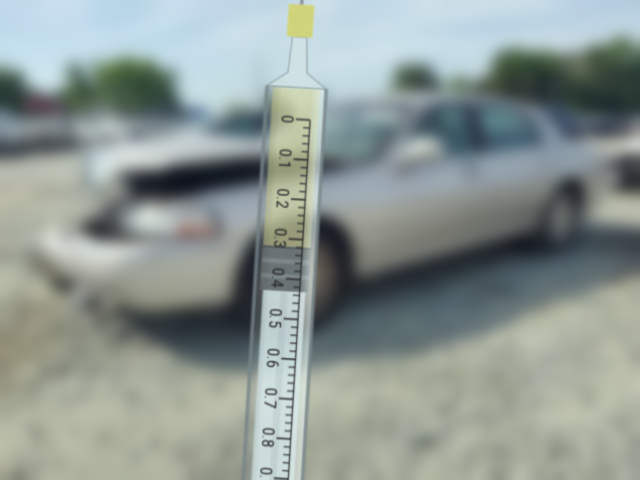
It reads 0.32 mL
